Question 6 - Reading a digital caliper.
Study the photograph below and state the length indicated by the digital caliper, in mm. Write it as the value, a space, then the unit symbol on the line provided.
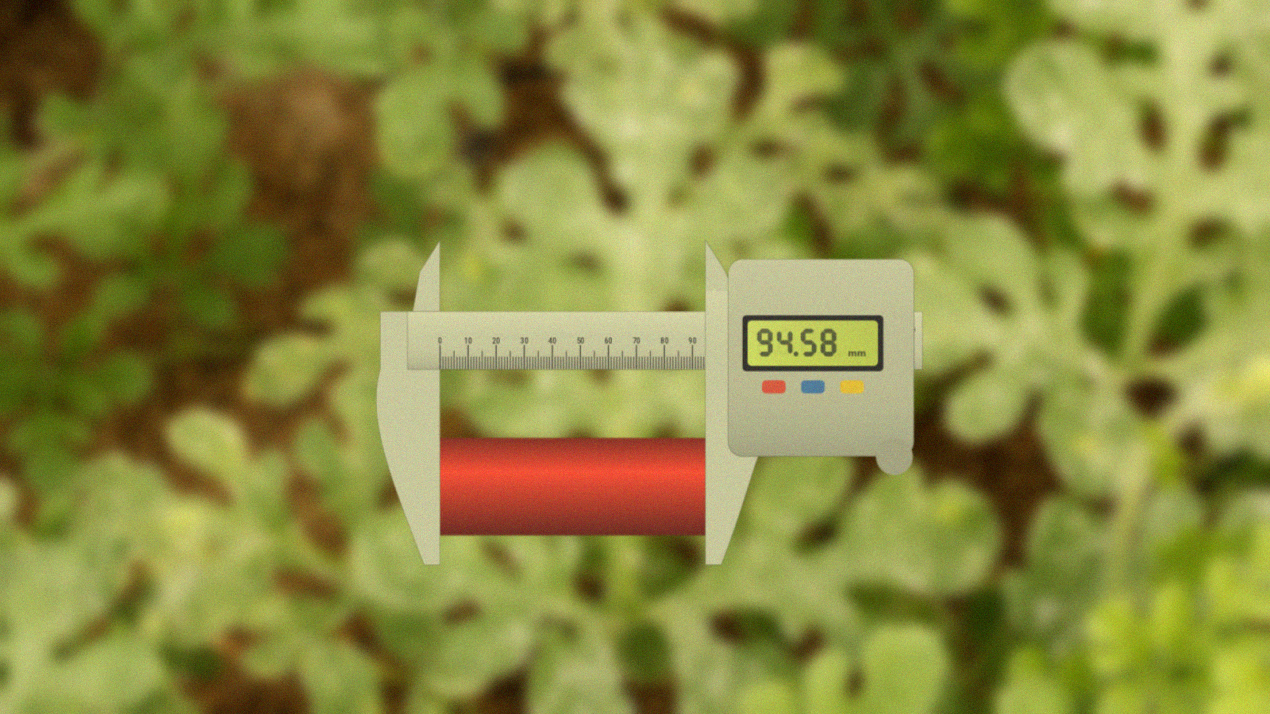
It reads 94.58 mm
